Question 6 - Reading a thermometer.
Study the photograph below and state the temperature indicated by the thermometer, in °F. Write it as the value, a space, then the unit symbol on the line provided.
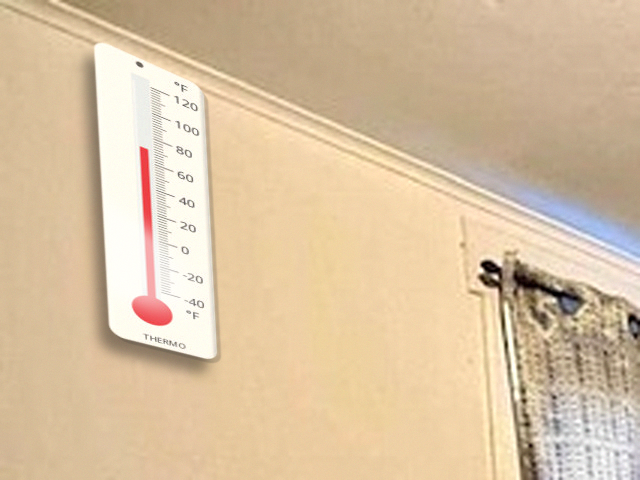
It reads 70 °F
